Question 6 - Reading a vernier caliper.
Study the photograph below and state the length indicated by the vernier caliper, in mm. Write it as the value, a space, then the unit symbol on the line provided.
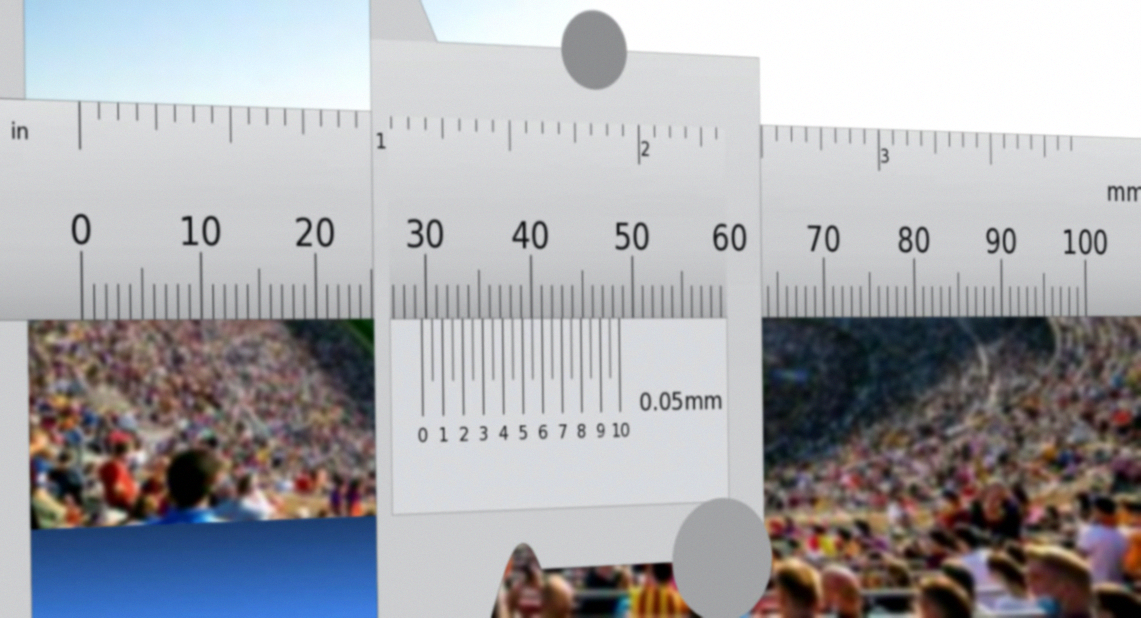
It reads 29.6 mm
